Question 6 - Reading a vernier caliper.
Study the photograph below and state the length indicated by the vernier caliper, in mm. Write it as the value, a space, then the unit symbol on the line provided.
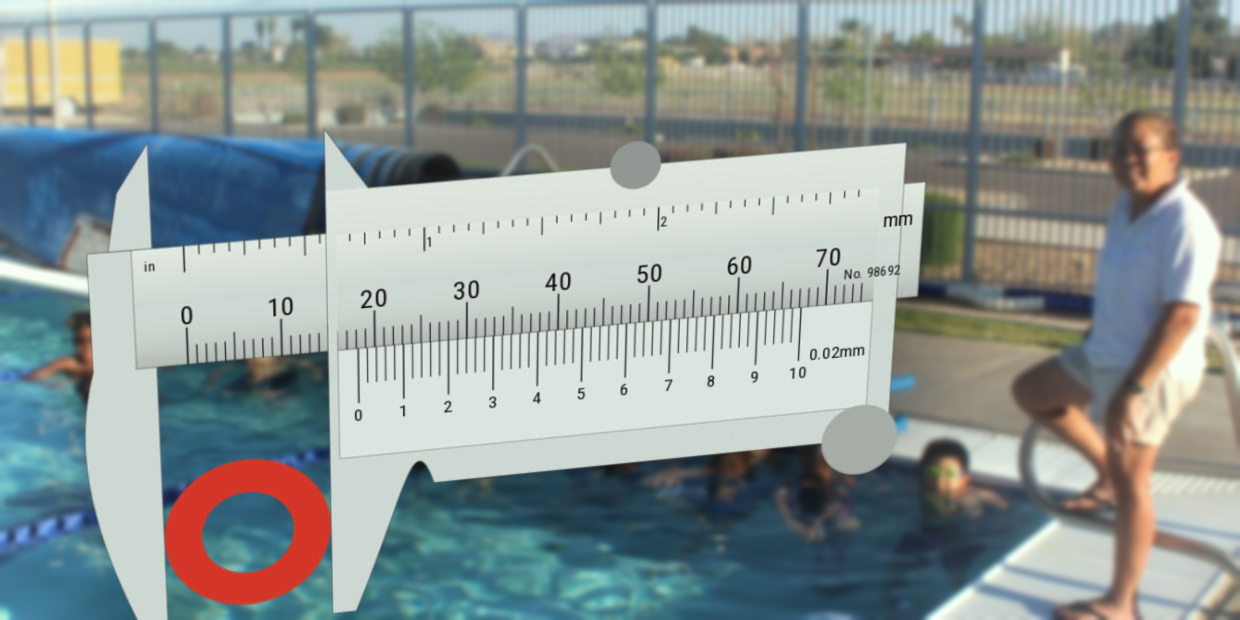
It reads 18.2 mm
